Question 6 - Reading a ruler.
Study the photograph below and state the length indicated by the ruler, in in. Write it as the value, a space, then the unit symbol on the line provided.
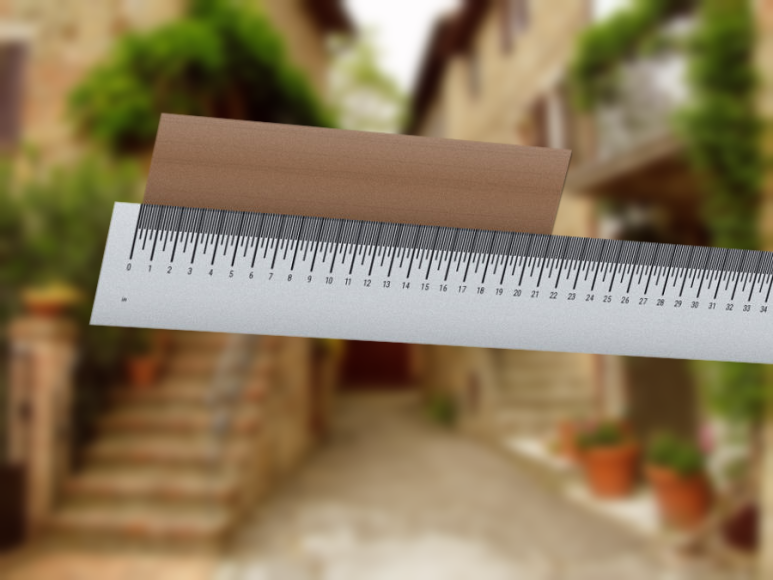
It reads 21 in
